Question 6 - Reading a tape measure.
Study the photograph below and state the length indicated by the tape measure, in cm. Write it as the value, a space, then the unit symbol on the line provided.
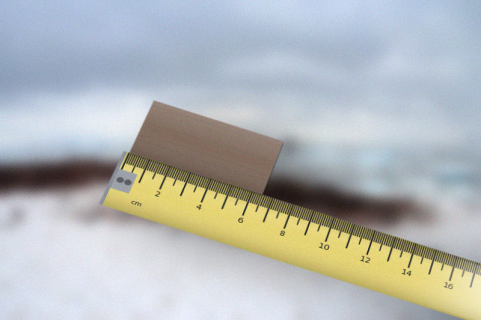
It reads 6.5 cm
